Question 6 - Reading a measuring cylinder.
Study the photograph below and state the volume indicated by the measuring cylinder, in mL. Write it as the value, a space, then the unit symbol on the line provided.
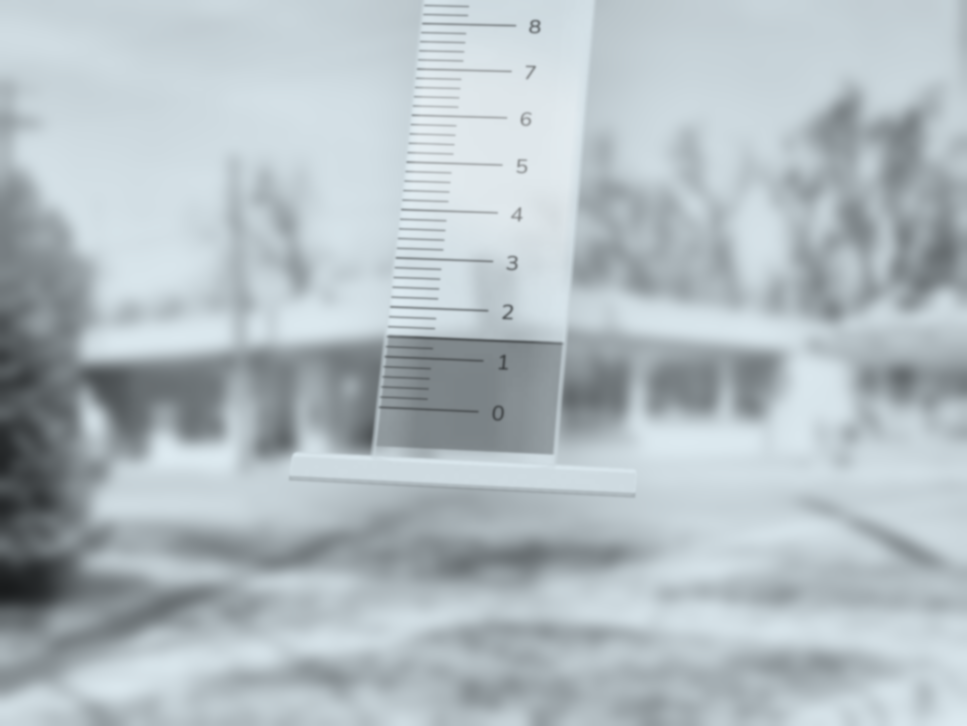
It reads 1.4 mL
